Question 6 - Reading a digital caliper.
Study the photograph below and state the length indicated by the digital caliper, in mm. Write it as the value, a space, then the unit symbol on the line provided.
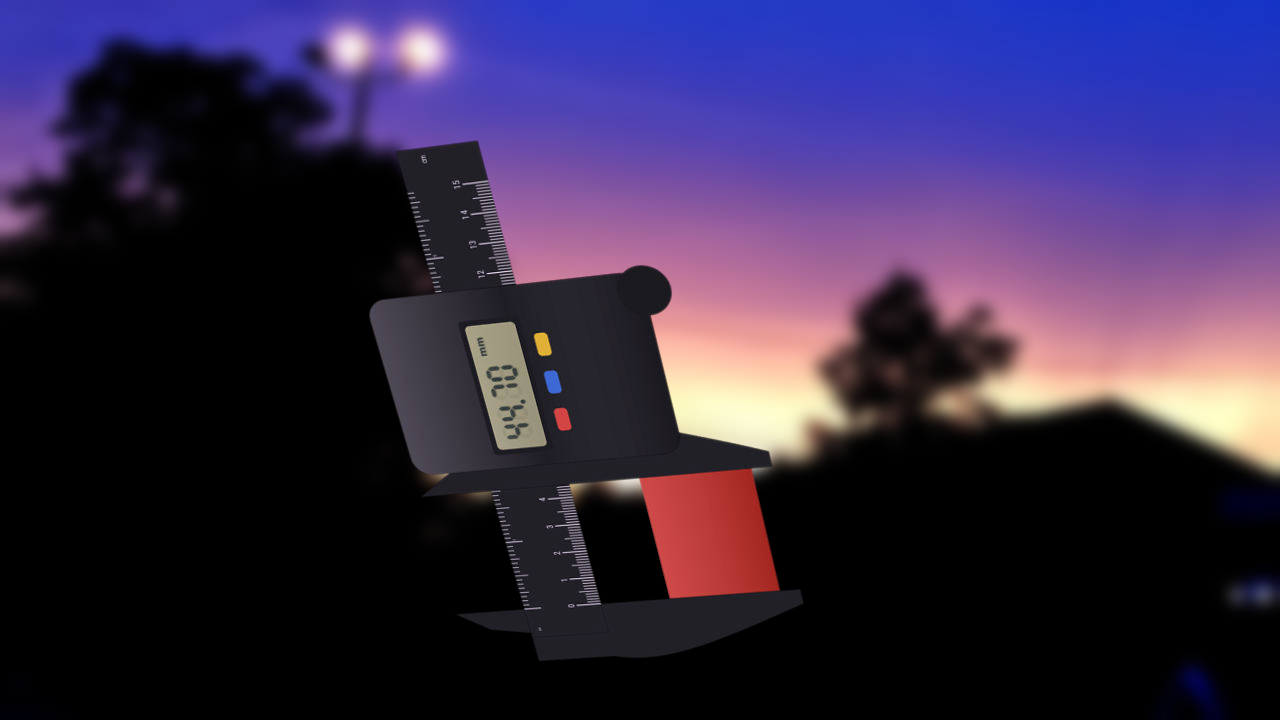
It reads 44.70 mm
